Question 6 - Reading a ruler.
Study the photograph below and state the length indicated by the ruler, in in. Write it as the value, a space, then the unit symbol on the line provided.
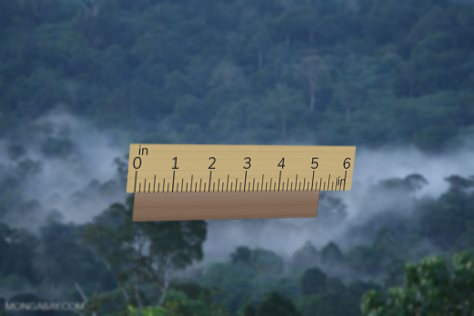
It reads 5.25 in
